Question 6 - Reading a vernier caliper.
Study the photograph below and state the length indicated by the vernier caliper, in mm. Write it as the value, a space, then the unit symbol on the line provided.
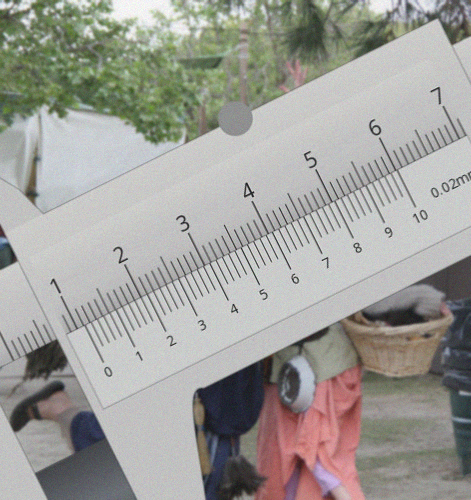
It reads 11.2 mm
